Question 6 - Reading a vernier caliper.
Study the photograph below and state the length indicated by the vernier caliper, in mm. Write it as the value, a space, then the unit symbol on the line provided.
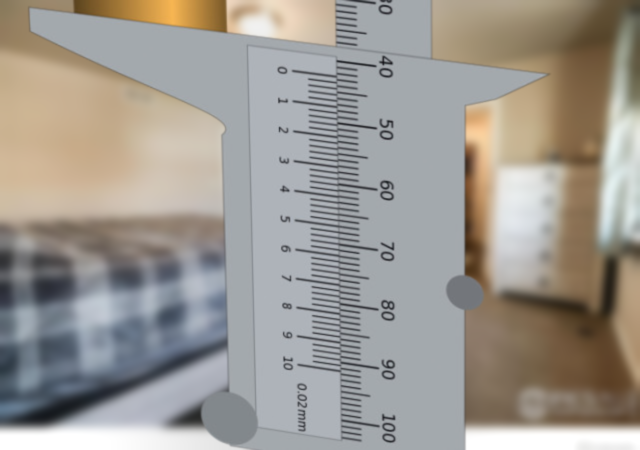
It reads 42.5 mm
